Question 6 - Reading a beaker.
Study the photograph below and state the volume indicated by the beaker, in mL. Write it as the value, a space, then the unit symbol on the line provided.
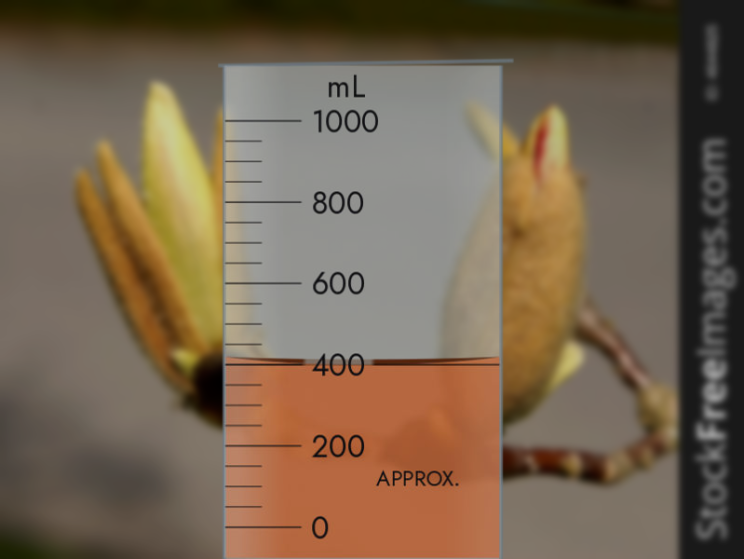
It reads 400 mL
